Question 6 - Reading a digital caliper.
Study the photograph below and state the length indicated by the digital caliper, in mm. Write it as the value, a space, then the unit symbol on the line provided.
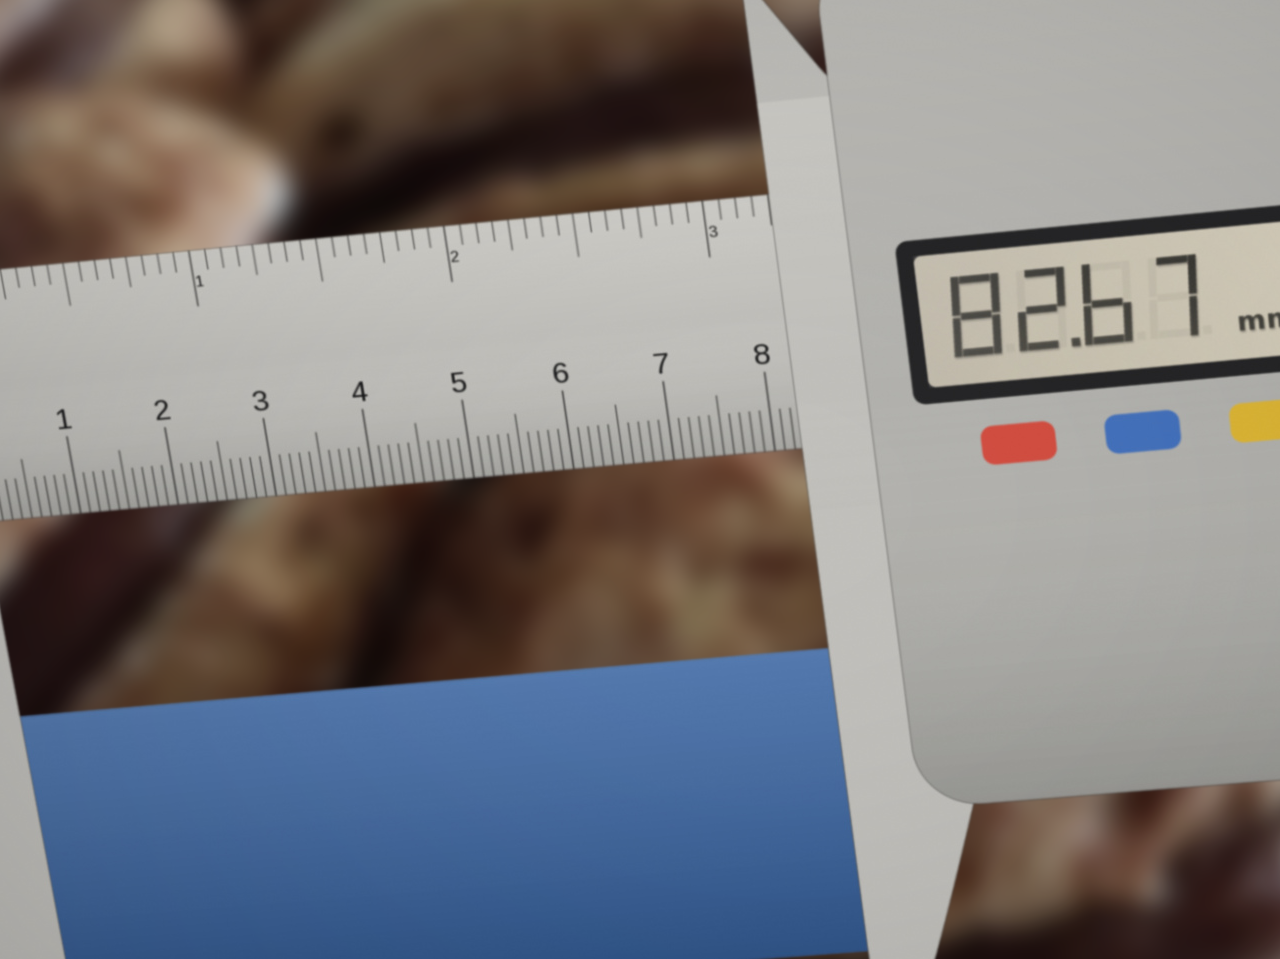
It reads 82.67 mm
